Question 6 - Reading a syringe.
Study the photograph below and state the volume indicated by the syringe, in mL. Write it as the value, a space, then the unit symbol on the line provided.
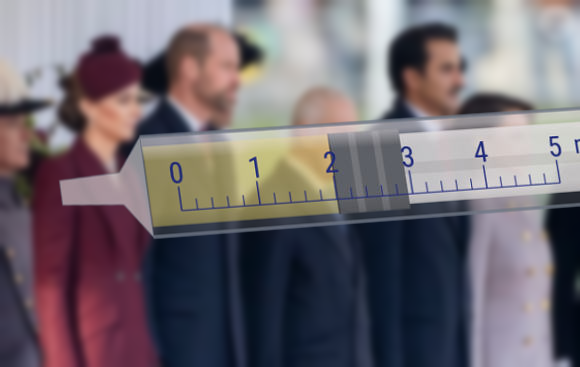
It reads 2 mL
